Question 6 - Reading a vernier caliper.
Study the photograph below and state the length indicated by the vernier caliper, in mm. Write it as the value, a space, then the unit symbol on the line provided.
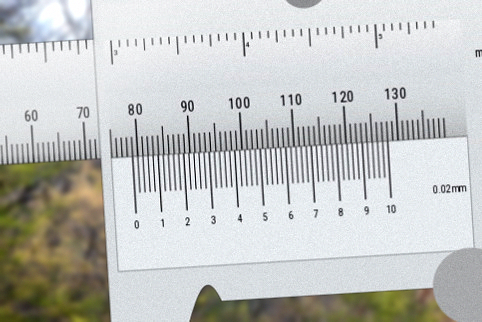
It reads 79.0 mm
